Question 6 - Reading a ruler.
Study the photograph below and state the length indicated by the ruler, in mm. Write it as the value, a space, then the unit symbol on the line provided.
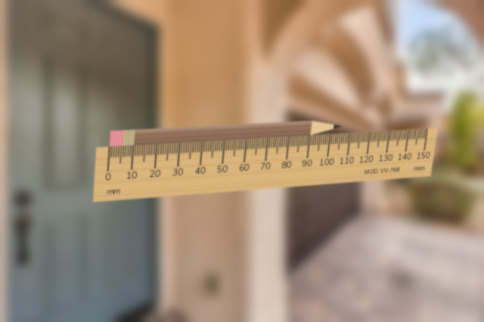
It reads 105 mm
